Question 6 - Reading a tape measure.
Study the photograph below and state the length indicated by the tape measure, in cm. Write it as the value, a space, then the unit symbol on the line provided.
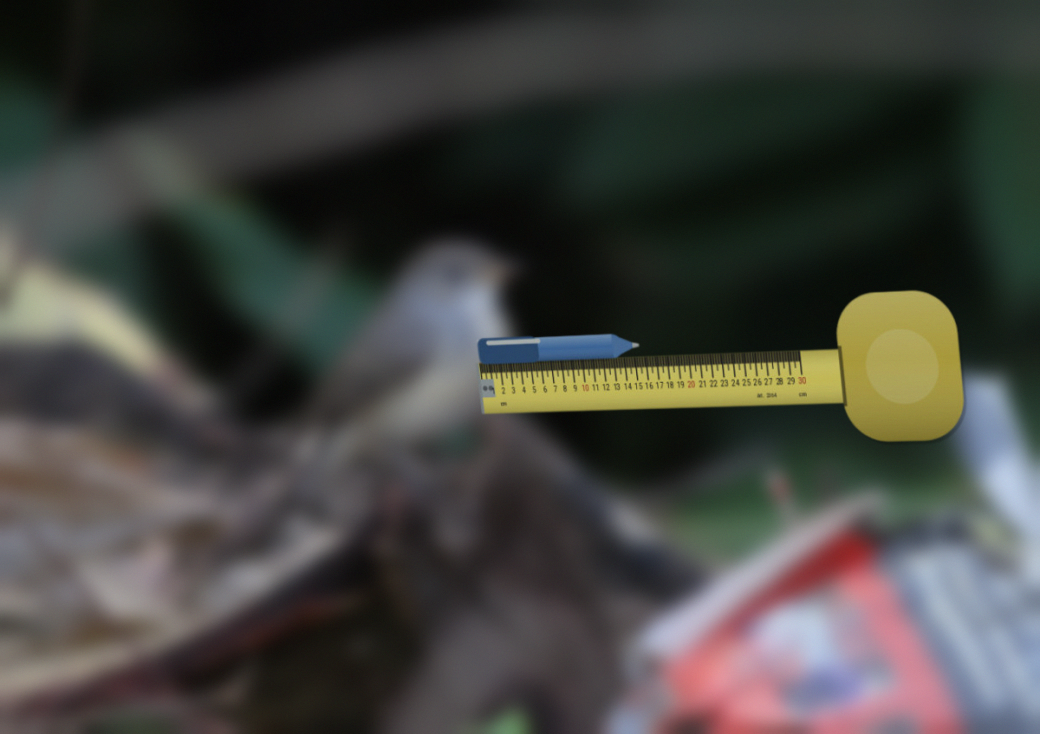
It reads 15.5 cm
